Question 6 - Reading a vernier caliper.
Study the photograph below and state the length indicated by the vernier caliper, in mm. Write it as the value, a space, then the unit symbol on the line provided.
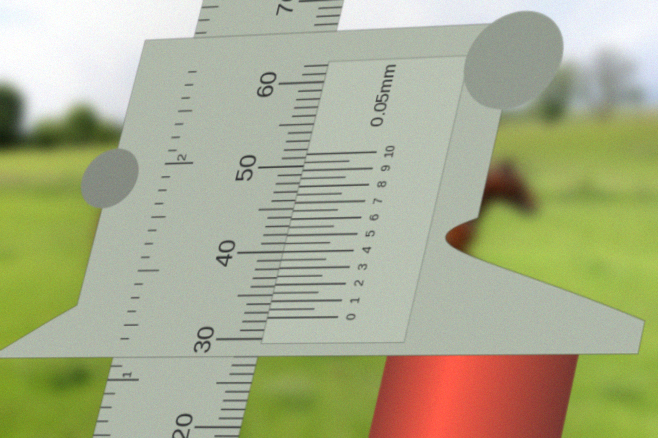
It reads 32.4 mm
